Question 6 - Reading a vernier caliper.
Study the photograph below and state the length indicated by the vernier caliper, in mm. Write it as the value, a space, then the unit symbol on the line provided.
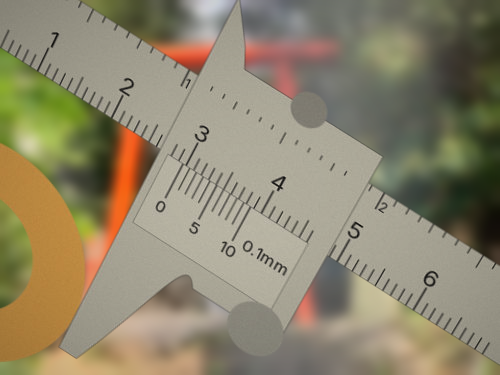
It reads 29.6 mm
